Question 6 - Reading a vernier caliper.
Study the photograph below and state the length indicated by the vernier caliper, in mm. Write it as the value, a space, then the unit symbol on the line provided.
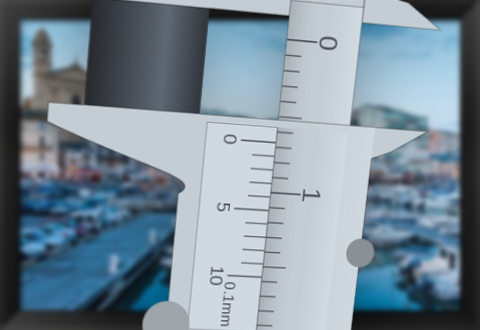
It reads 6.7 mm
